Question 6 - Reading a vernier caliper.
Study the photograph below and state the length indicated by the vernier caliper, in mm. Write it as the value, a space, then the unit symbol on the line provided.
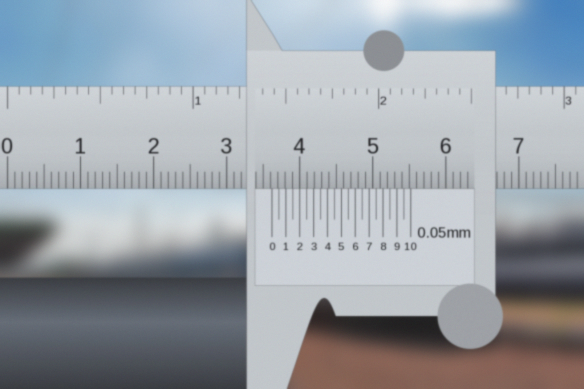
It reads 36.2 mm
